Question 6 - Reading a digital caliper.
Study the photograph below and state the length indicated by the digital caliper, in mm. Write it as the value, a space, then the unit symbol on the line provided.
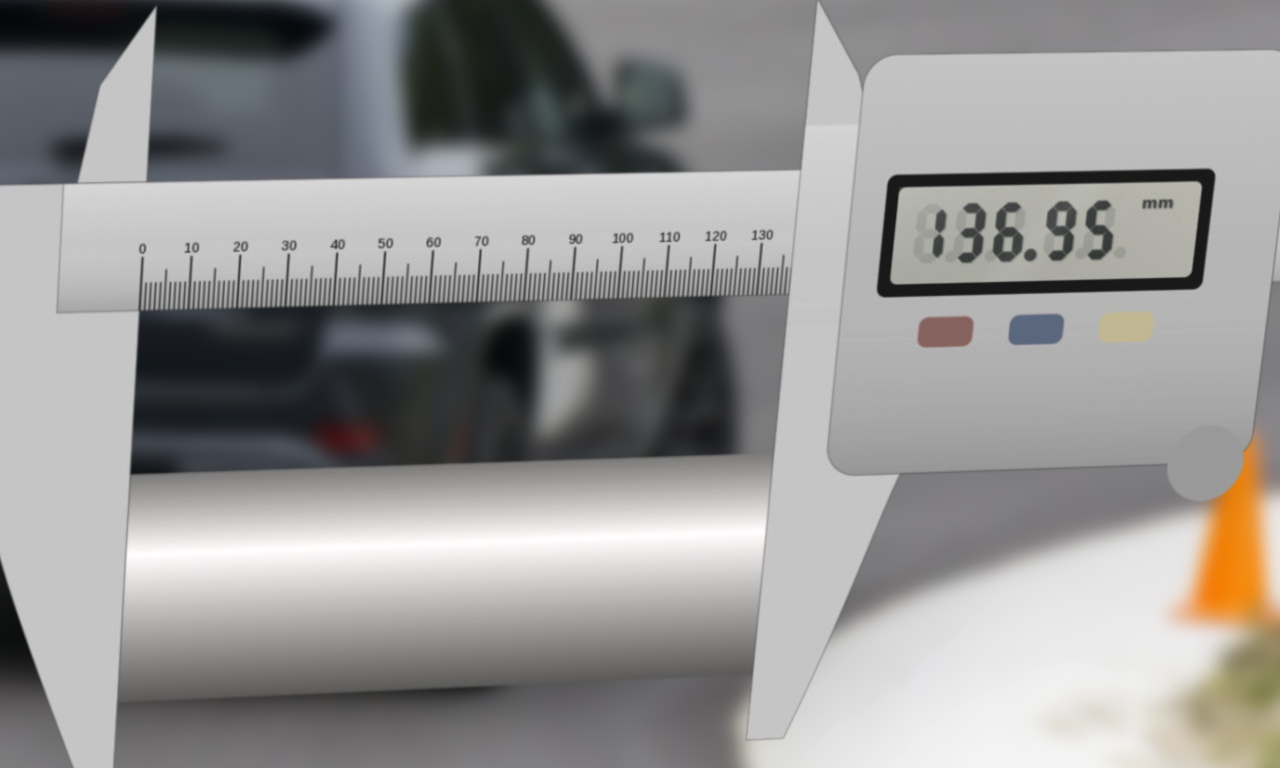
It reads 136.95 mm
